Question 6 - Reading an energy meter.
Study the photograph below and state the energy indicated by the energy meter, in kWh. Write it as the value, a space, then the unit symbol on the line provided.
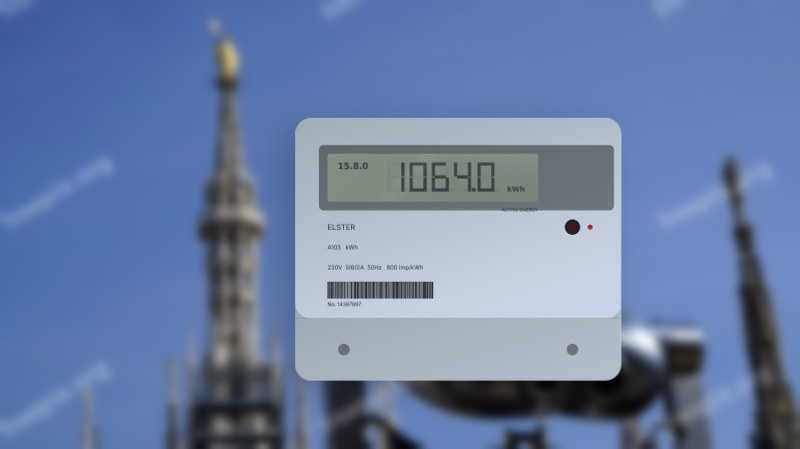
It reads 1064.0 kWh
